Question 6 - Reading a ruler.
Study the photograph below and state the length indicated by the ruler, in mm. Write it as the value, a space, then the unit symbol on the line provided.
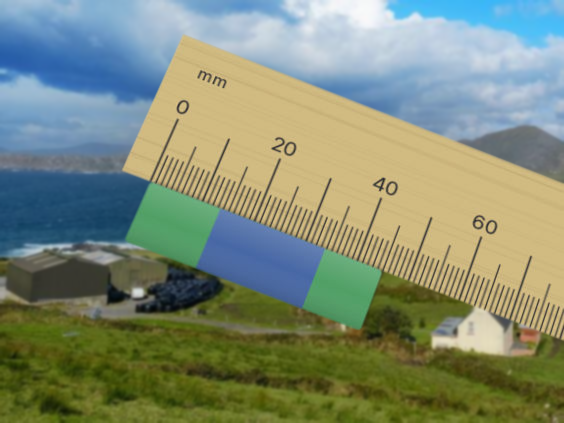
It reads 45 mm
